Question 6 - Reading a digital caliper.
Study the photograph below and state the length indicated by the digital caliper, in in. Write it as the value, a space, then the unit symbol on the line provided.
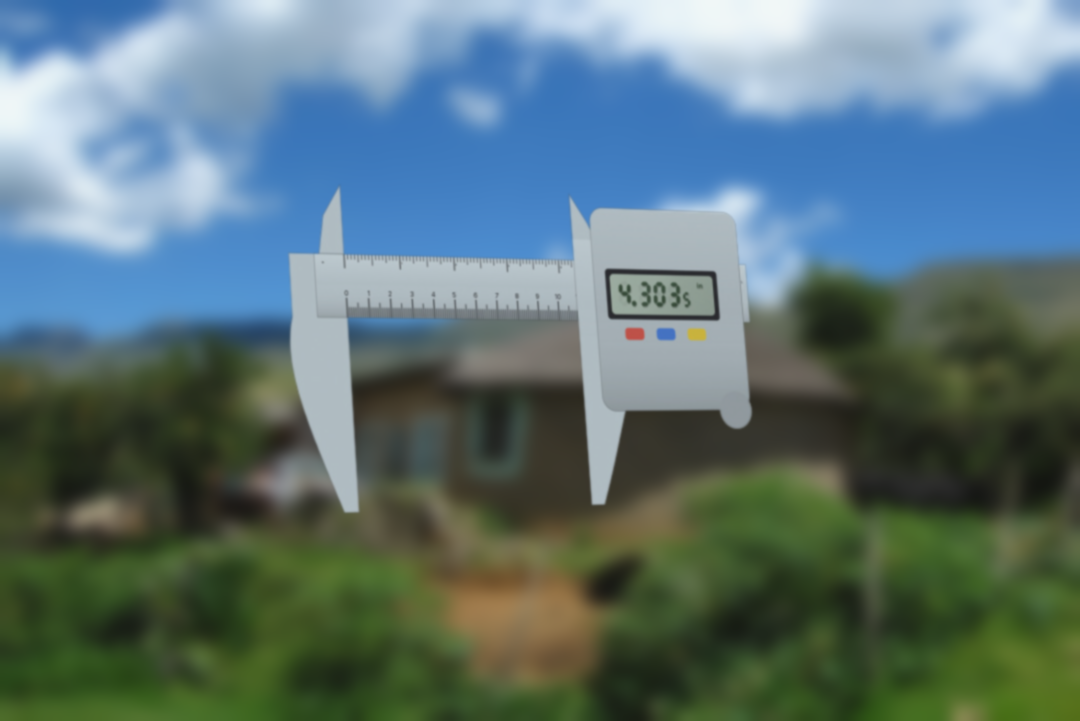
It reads 4.3035 in
